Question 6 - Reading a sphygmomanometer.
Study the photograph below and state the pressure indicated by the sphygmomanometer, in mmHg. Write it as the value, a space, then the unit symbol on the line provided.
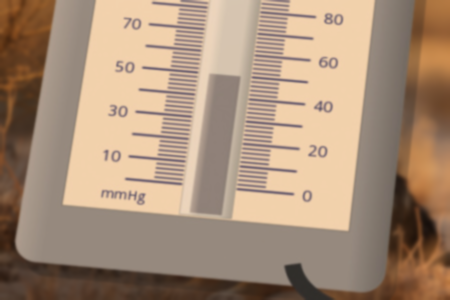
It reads 50 mmHg
